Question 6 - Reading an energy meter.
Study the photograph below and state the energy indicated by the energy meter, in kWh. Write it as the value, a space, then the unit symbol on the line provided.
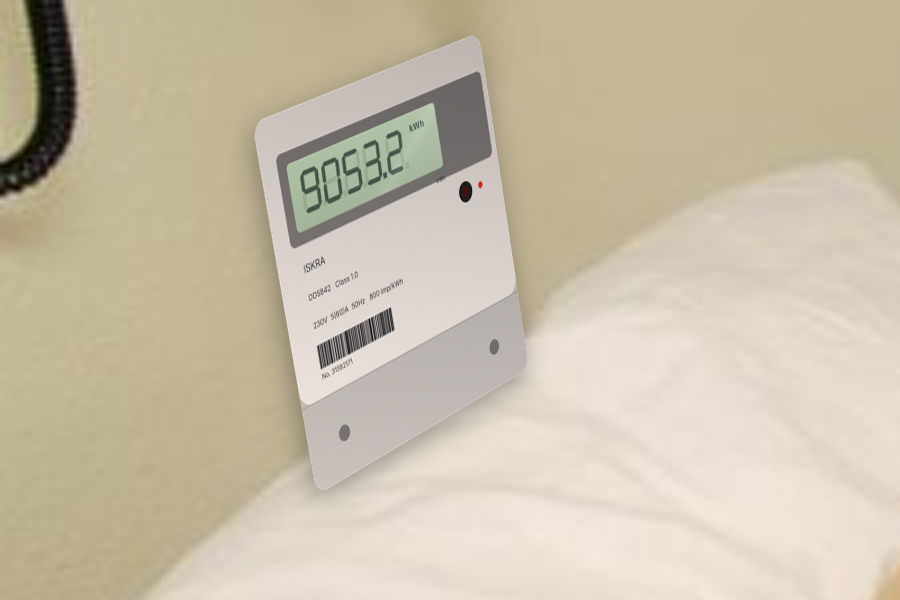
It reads 9053.2 kWh
